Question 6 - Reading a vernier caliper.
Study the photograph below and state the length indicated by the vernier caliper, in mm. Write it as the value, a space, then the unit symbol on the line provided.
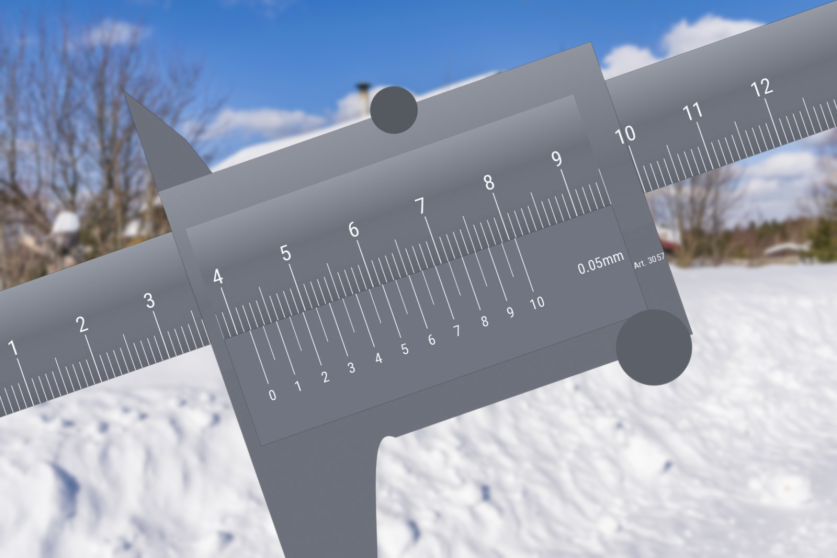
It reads 41.8 mm
